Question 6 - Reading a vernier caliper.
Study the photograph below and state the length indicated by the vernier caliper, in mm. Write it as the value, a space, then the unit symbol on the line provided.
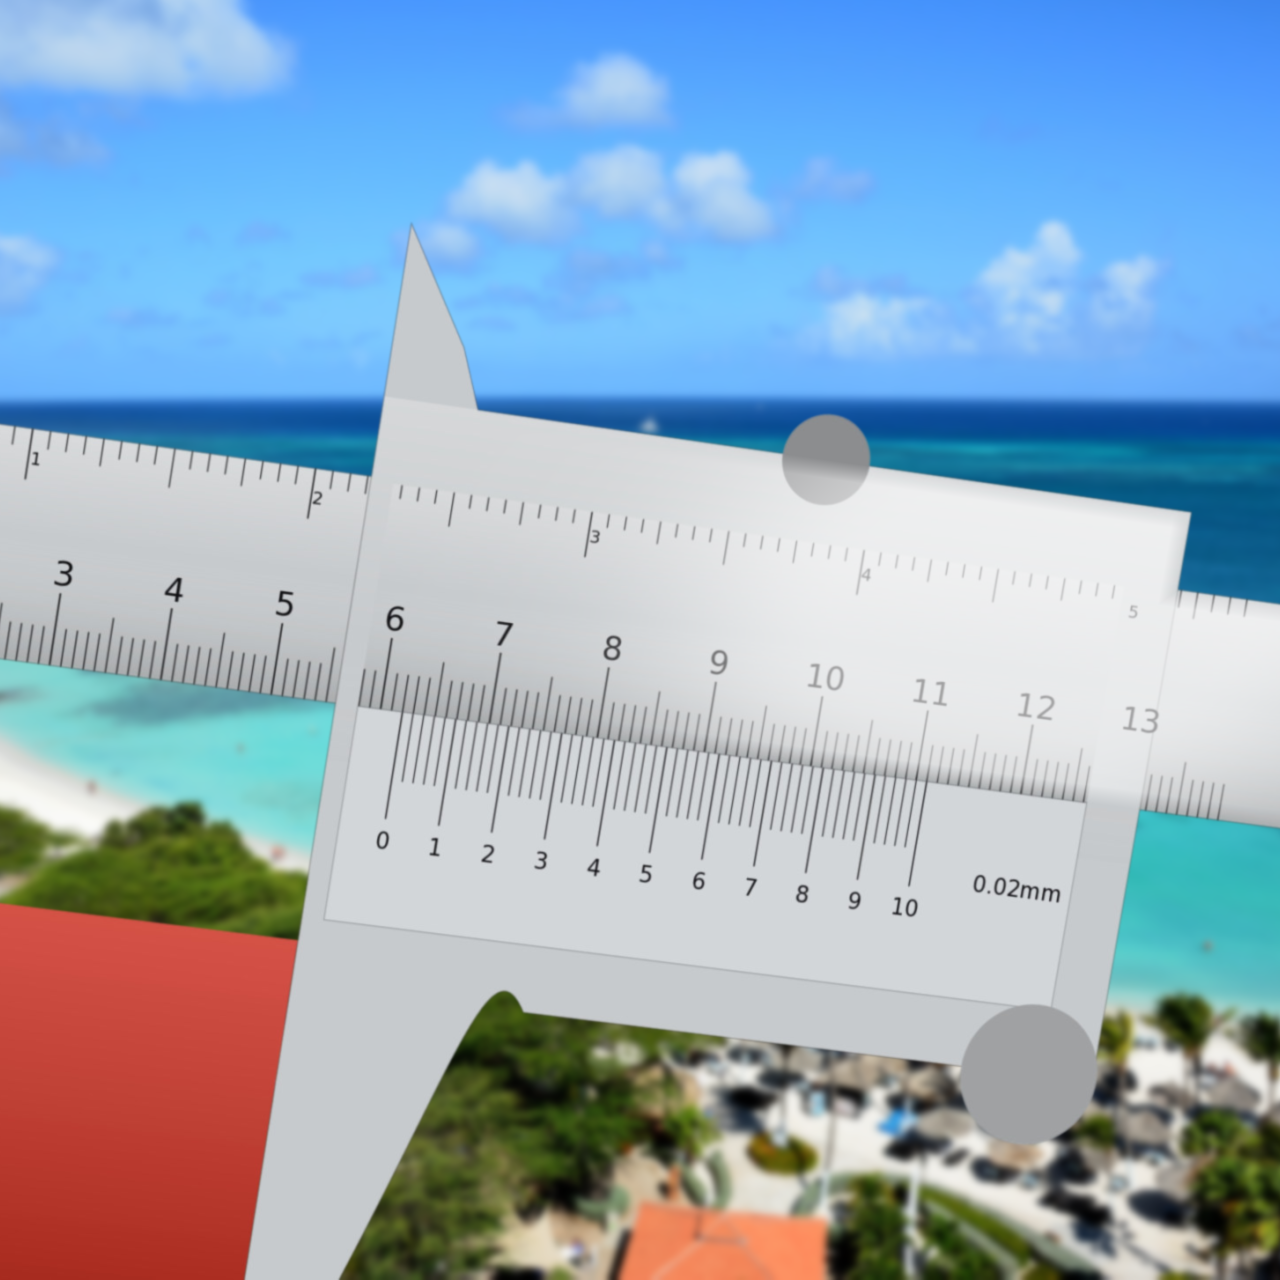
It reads 62.0 mm
